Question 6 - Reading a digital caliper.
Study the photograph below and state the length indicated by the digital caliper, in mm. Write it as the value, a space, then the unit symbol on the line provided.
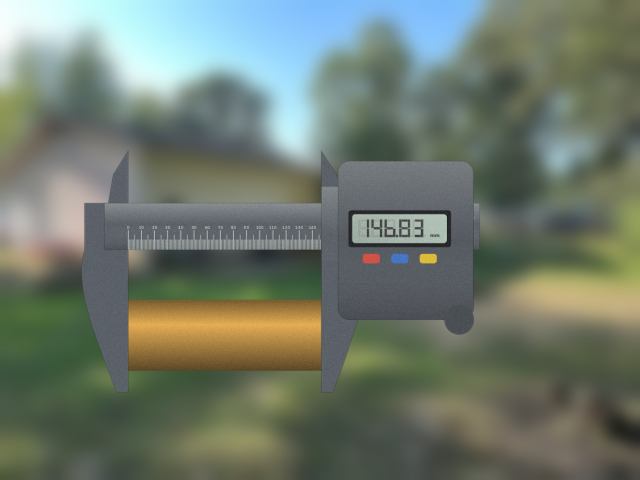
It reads 146.83 mm
